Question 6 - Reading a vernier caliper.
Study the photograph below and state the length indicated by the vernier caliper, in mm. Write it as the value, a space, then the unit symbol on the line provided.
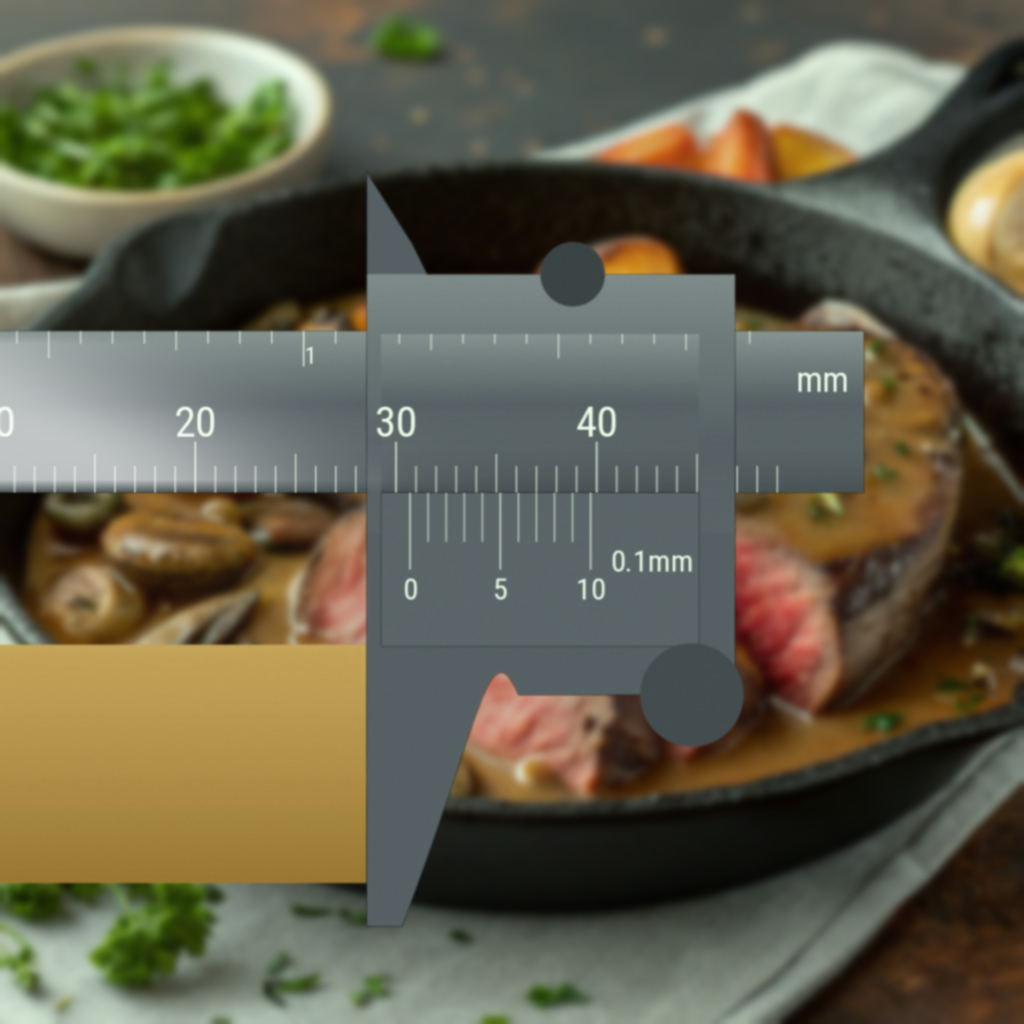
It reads 30.7 mm
